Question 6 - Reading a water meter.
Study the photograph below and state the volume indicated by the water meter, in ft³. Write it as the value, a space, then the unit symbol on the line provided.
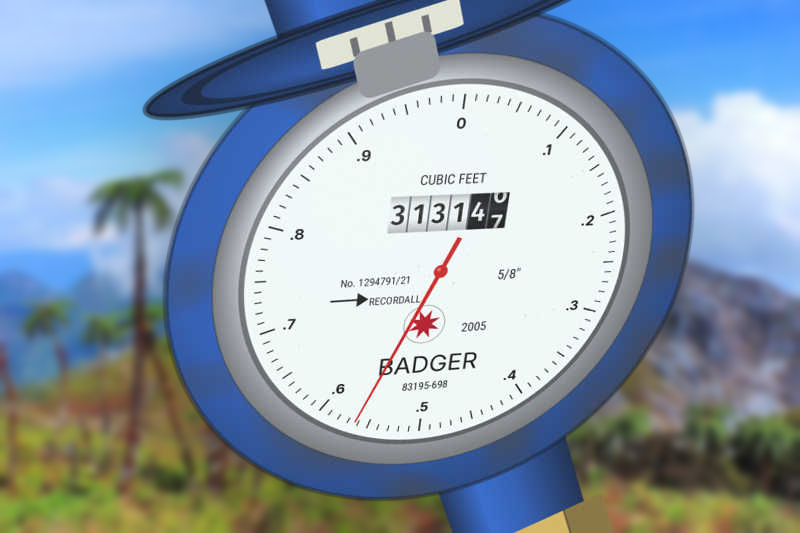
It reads 313146.56 ft³
